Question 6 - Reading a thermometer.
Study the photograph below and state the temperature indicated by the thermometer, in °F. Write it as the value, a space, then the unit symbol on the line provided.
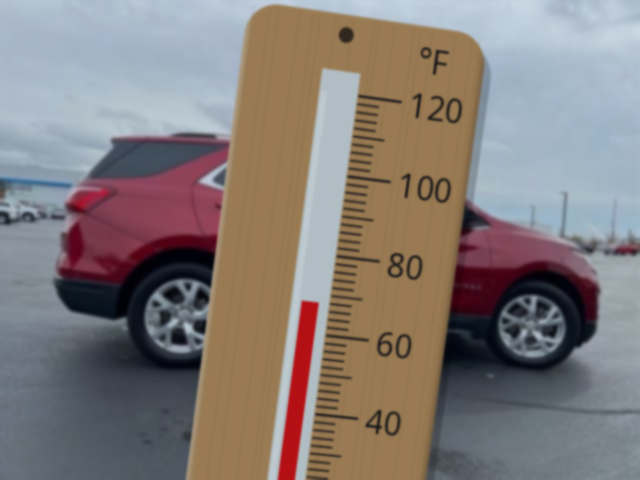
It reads 68 °F
